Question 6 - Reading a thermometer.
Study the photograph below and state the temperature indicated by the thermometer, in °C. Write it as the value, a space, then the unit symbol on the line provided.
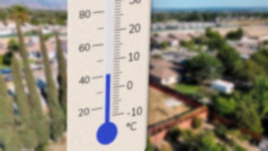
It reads 5 °C
